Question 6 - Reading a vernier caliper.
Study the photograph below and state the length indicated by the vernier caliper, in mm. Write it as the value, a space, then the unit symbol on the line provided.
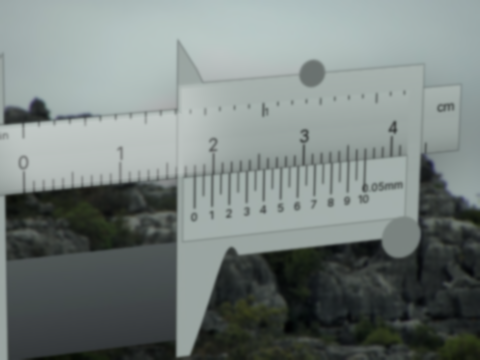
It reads 18.0 mm
